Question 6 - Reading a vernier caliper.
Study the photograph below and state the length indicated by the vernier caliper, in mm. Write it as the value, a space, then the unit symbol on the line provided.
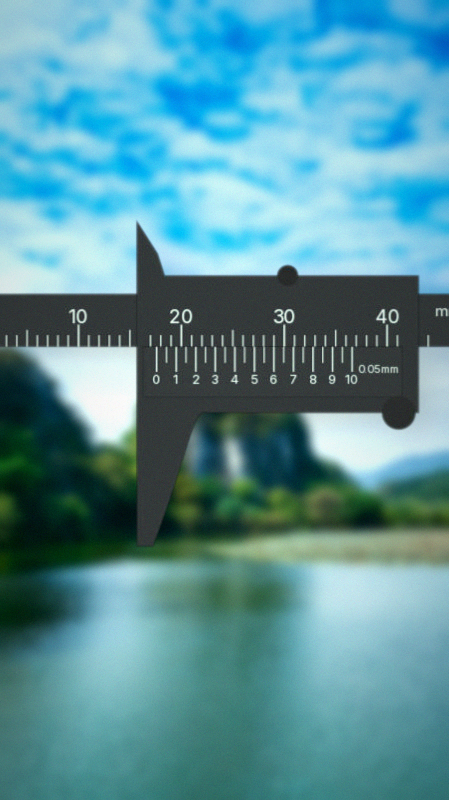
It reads 17.6 mm
